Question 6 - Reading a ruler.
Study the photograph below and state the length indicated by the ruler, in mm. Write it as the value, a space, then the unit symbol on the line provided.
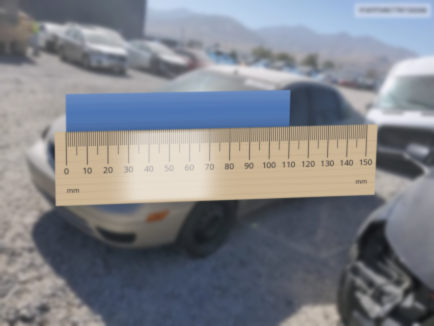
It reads 110 mm
